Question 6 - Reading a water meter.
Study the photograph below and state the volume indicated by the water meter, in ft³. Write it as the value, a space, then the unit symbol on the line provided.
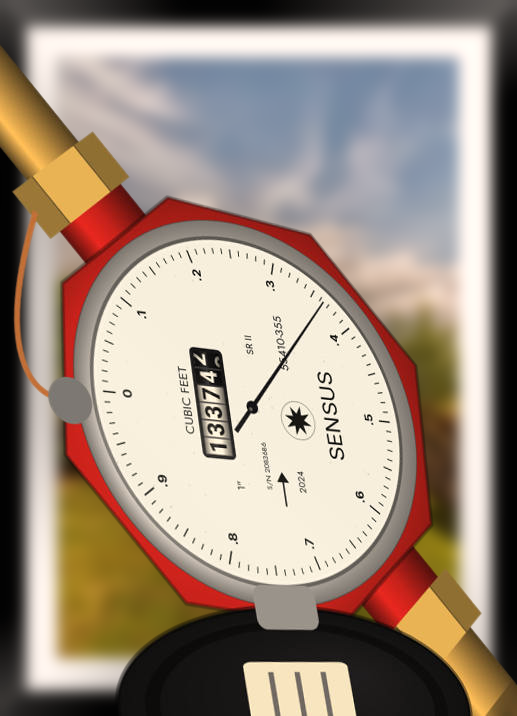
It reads 133742.36 ft³
